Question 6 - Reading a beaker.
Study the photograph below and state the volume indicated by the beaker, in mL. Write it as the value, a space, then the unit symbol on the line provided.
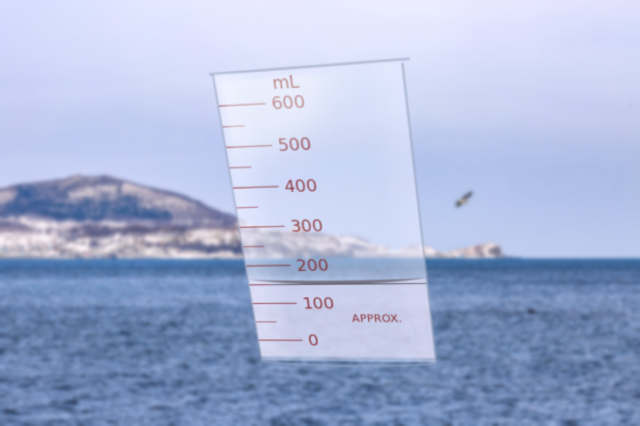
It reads 150 mL
